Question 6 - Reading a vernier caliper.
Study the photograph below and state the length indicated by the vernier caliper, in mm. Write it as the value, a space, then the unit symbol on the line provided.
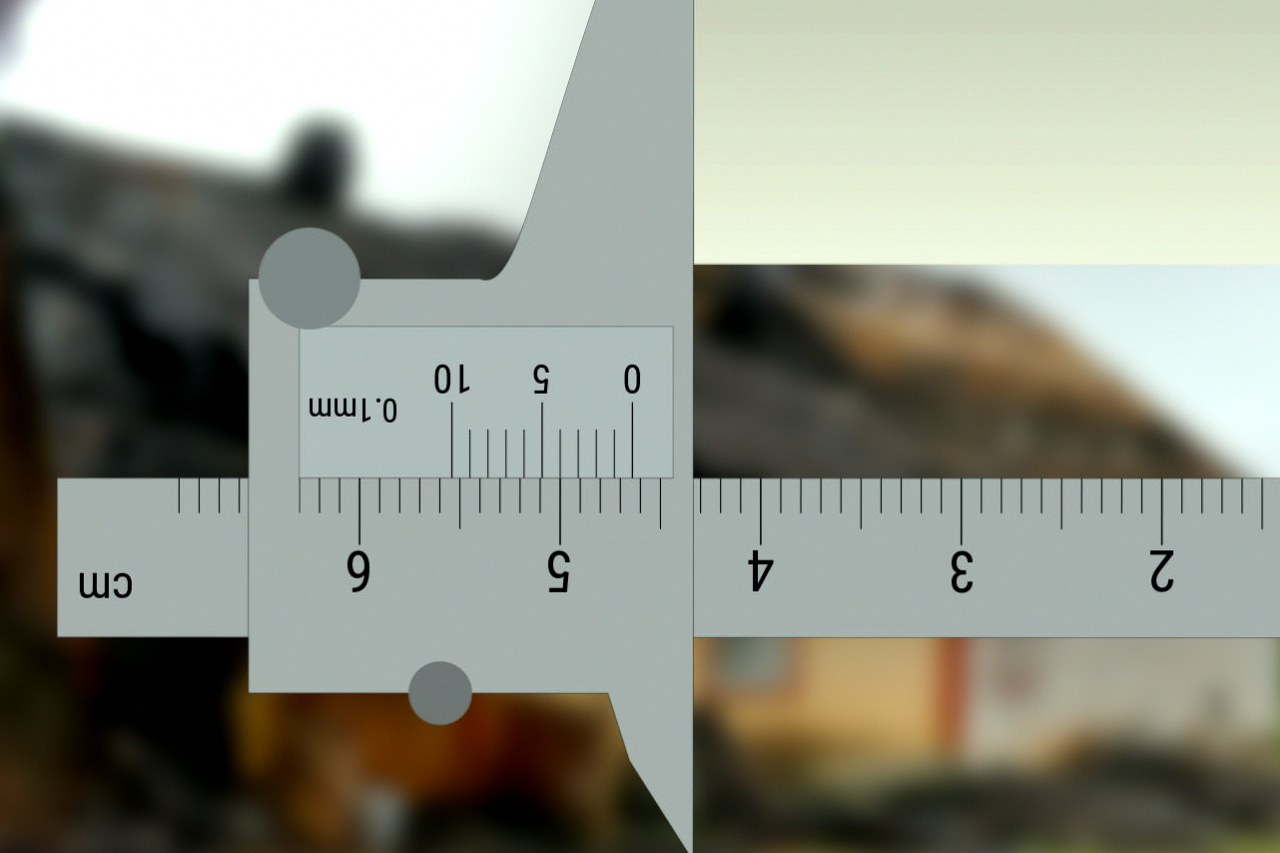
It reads 46.4 mm
